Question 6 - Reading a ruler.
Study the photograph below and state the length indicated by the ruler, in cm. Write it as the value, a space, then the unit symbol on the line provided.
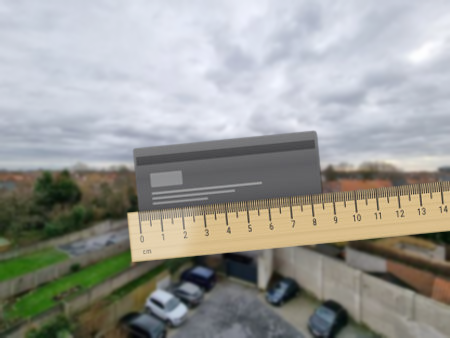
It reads 8.5 cm
